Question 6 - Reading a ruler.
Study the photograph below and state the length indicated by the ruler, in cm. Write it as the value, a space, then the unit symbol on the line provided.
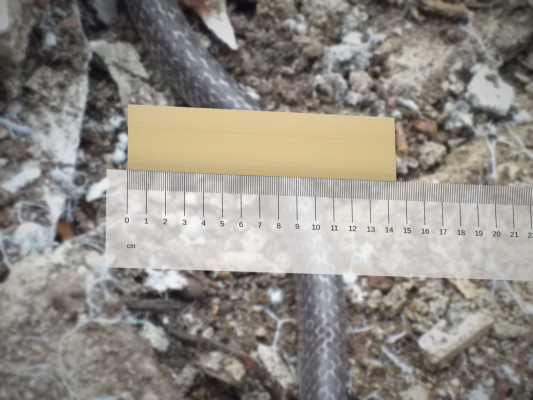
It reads 14.5 cm
